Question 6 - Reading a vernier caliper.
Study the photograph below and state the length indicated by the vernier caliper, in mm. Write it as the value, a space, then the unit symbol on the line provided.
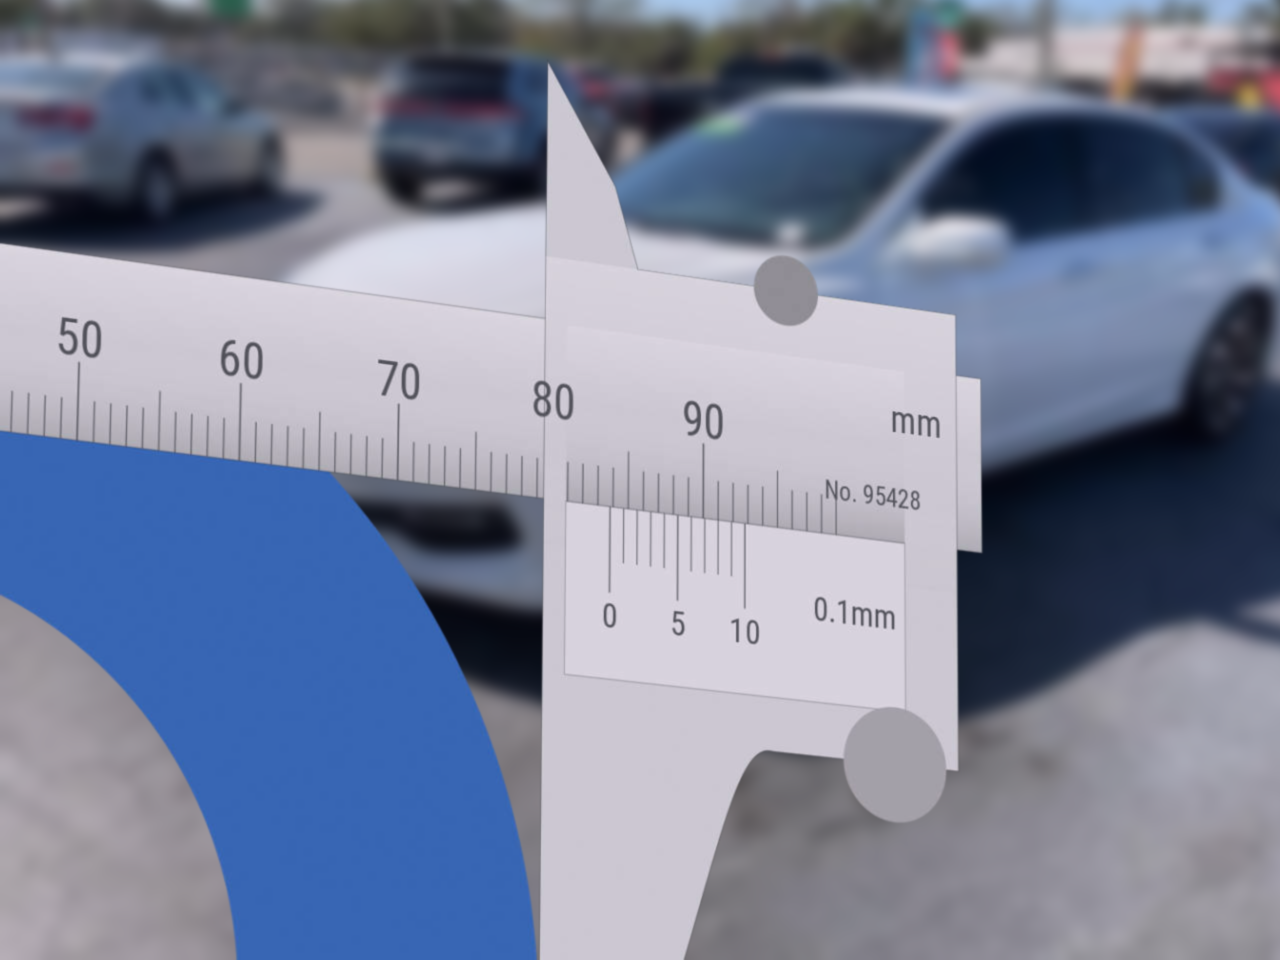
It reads 83.8 mm
